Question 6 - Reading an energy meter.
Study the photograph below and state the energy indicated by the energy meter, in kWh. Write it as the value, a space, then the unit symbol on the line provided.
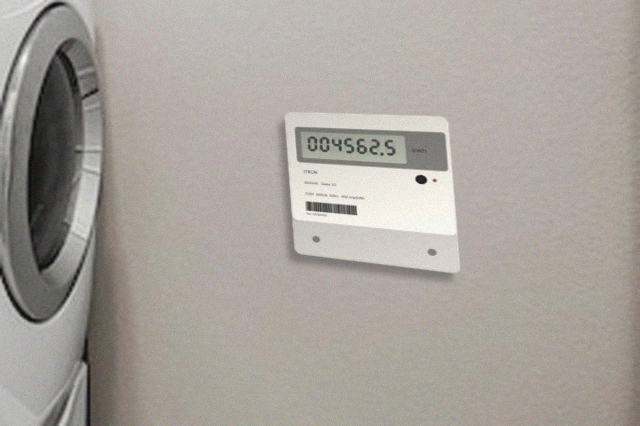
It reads 4562.5 kWh
